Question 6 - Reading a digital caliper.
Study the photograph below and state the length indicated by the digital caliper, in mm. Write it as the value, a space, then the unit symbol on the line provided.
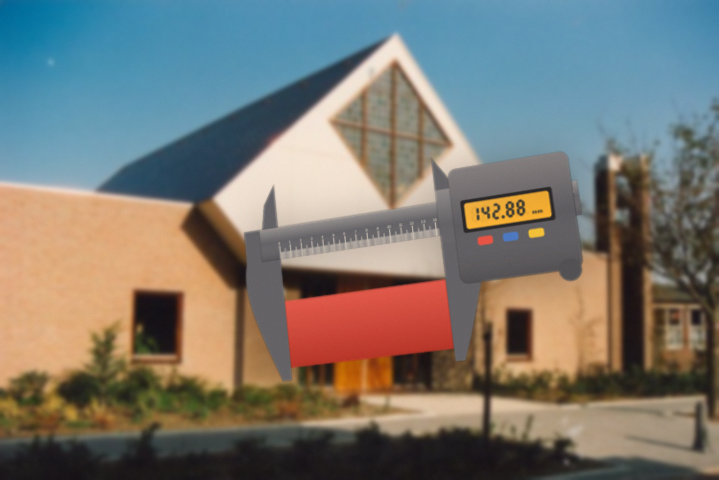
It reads 142.88 mm
